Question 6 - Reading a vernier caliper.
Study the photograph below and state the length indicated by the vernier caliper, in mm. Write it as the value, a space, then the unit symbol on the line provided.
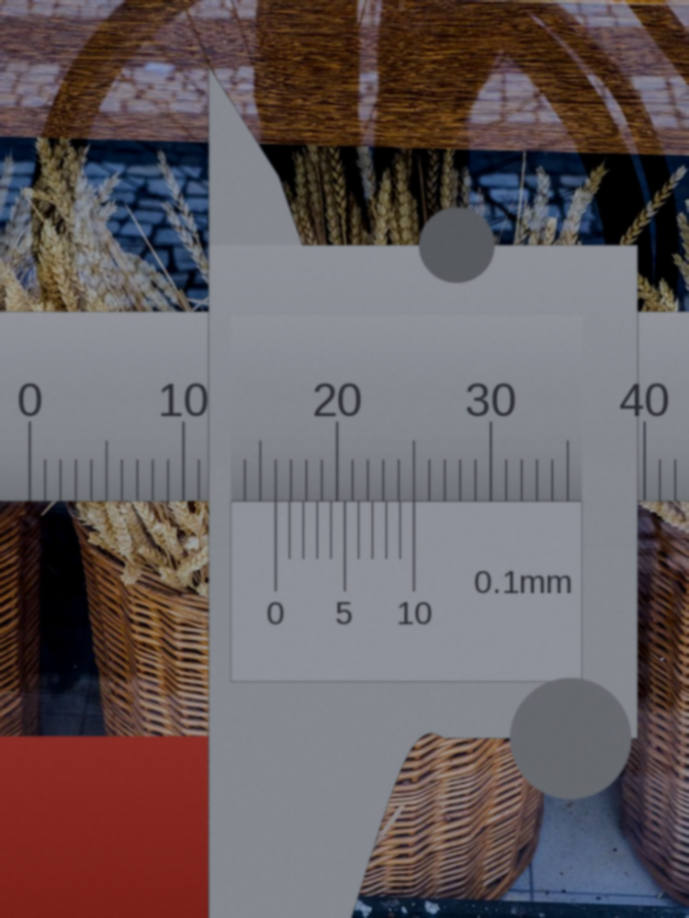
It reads 16.0 mm
